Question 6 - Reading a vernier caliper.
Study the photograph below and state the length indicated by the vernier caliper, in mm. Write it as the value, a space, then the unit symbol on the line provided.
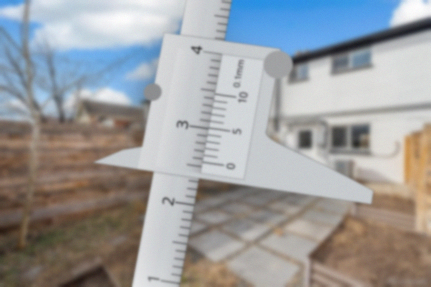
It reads 25.6 mm
